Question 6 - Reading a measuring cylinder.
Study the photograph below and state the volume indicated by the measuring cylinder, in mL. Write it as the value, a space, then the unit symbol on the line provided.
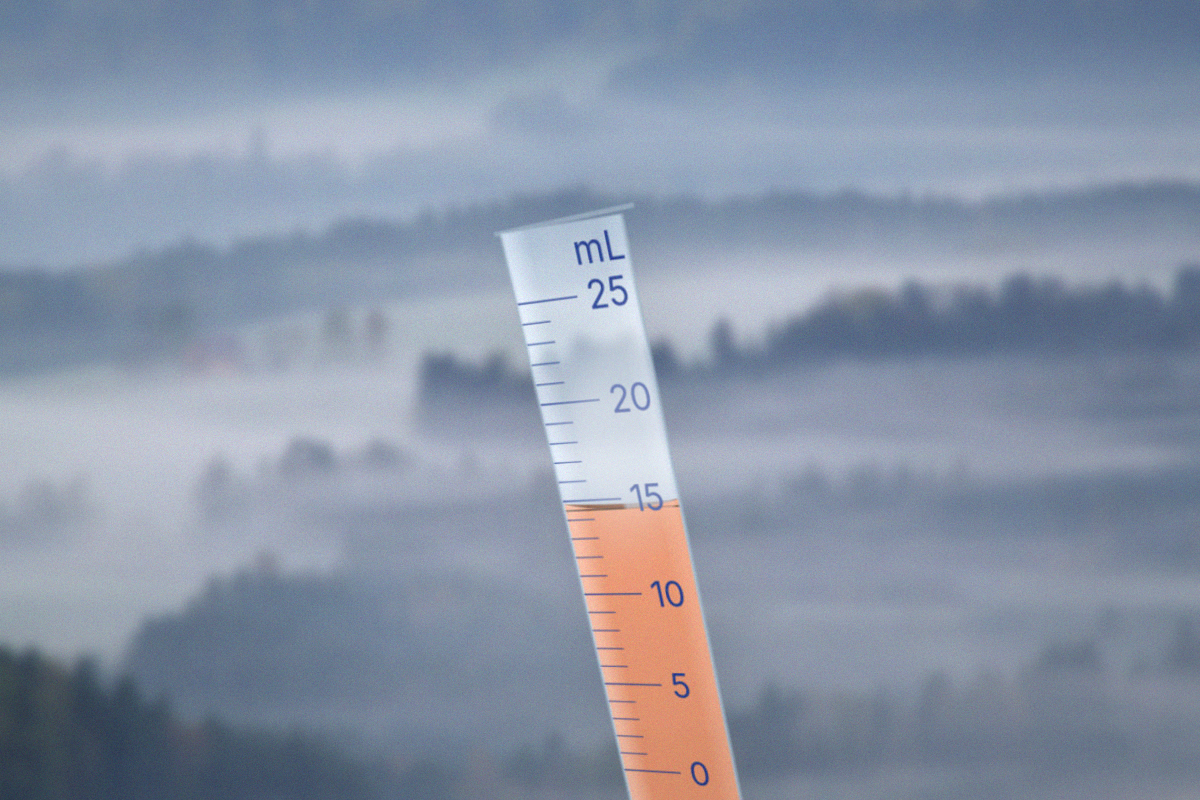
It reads 14.5 mL
